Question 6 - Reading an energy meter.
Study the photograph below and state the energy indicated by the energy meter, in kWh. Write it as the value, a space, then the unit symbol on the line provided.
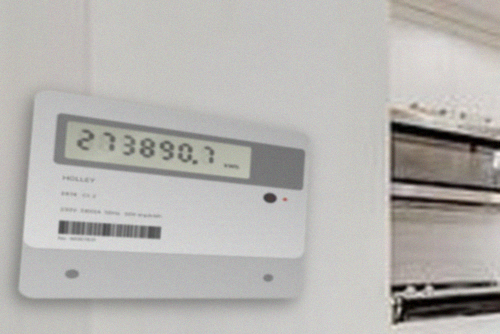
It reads 273890.7 kWh
